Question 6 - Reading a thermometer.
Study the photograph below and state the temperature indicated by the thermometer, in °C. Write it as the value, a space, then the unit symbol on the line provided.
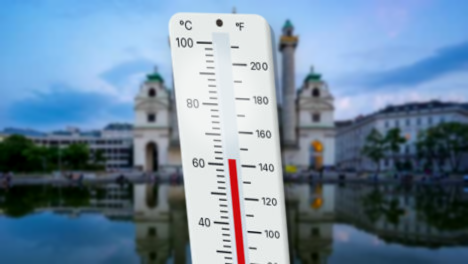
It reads 62 °C
